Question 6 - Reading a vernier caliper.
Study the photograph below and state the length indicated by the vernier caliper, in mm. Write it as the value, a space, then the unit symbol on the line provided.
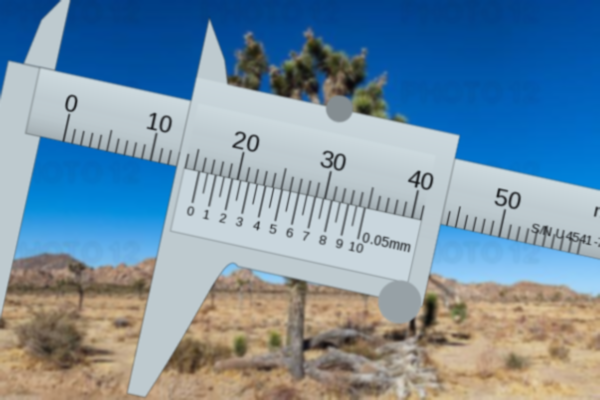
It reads 15.6 mm
